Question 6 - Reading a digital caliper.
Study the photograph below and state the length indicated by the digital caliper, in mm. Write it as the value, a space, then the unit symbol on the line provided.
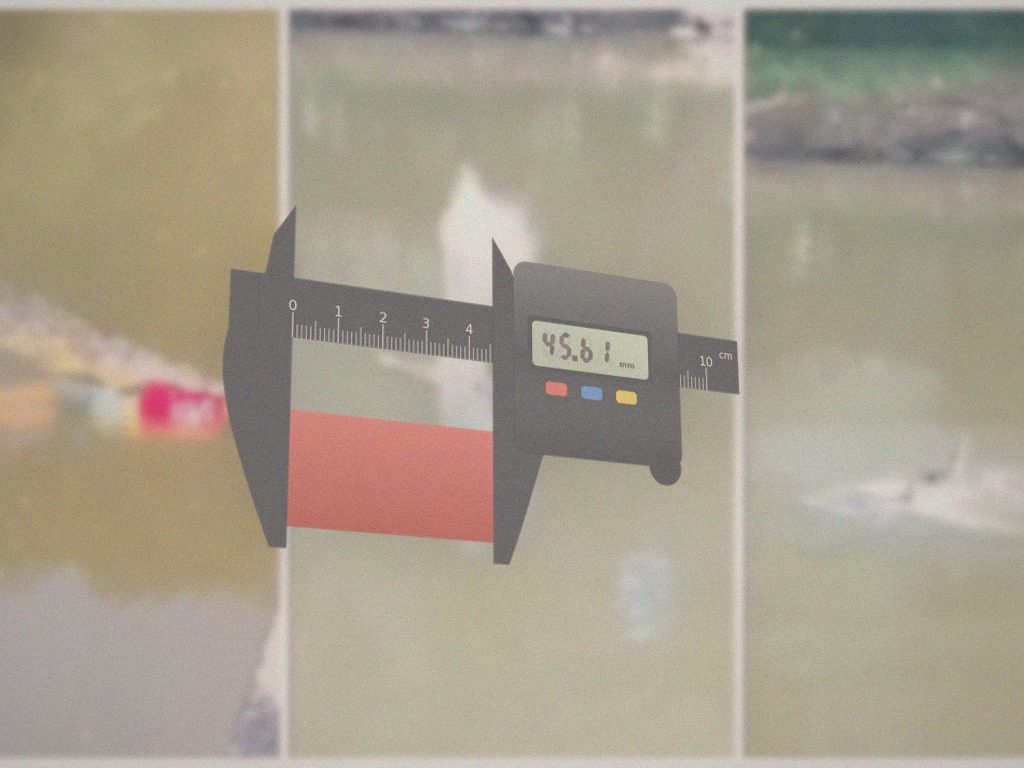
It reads 45.61 mm
